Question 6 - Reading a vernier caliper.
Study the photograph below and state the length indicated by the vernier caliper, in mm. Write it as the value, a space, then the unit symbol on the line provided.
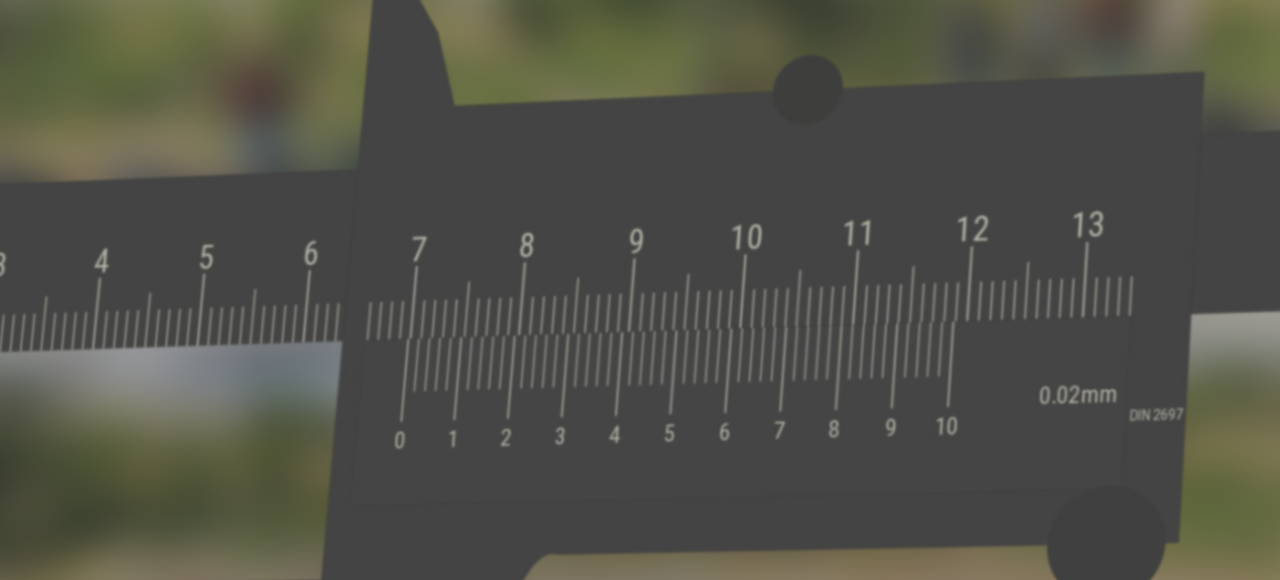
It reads 69.8 mm
